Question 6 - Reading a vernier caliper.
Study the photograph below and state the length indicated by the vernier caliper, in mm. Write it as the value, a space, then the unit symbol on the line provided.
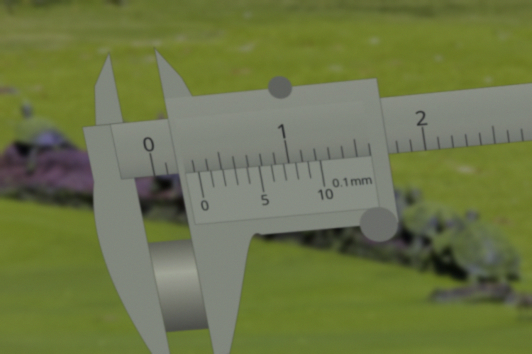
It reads 3.3 mm
